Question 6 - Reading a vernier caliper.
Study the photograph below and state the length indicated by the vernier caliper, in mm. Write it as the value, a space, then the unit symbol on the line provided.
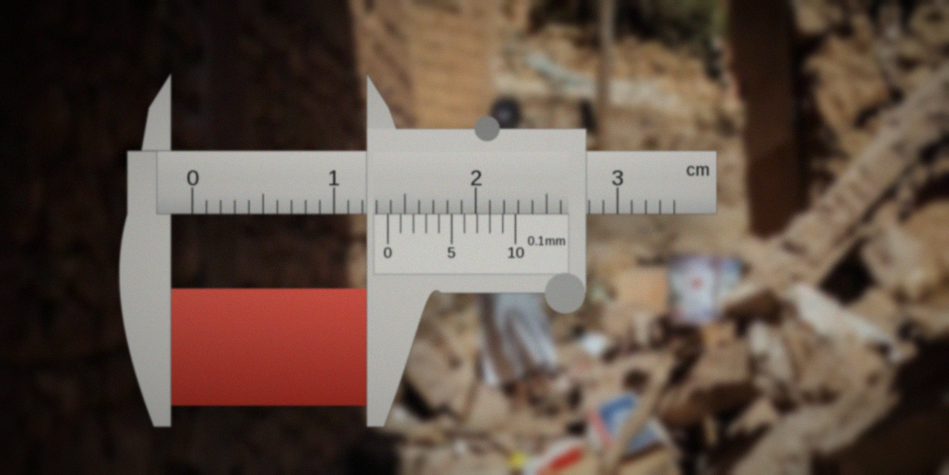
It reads 13.8 mm
